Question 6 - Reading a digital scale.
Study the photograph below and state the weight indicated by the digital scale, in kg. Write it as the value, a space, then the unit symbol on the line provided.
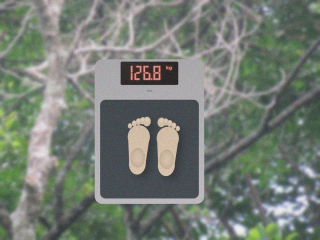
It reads 126.8 kg
